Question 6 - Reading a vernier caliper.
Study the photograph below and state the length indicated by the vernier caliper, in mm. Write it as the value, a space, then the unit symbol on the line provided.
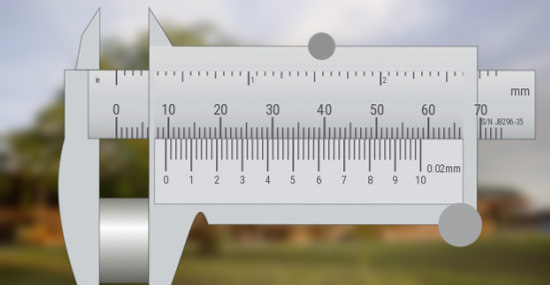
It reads 9.5 mm
